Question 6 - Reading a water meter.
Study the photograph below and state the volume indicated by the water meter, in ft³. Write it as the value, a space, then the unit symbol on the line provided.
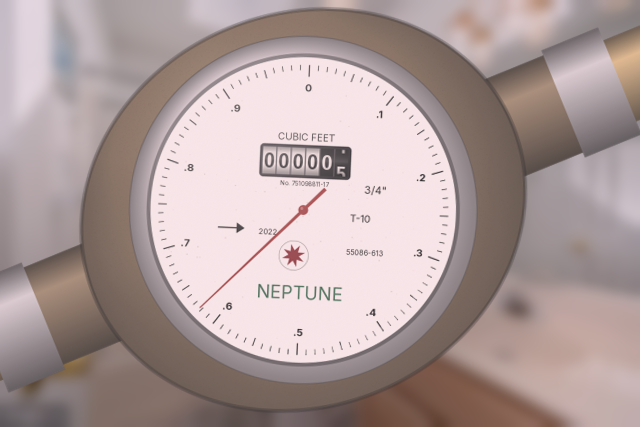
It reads 4.62 ft³
